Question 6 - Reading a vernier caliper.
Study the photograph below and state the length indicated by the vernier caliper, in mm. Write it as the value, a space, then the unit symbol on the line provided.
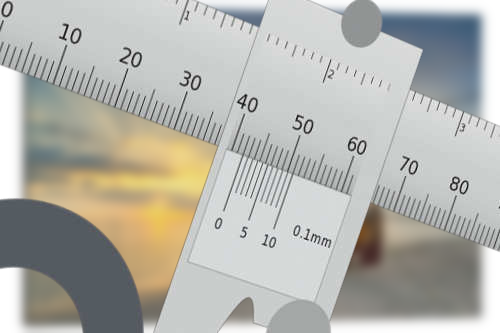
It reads 42.0 mm
